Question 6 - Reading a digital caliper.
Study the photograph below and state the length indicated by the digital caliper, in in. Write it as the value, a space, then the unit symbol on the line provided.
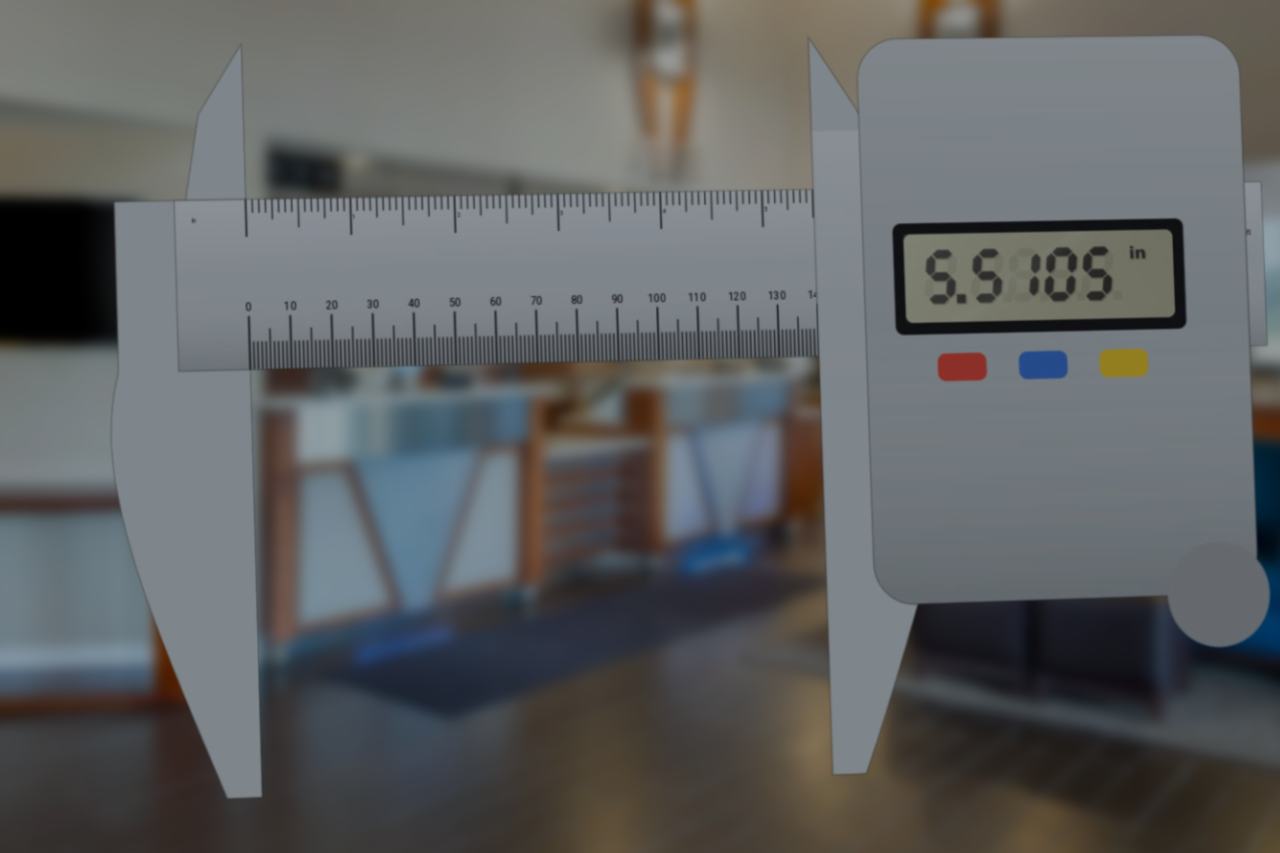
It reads 5.5105 in
